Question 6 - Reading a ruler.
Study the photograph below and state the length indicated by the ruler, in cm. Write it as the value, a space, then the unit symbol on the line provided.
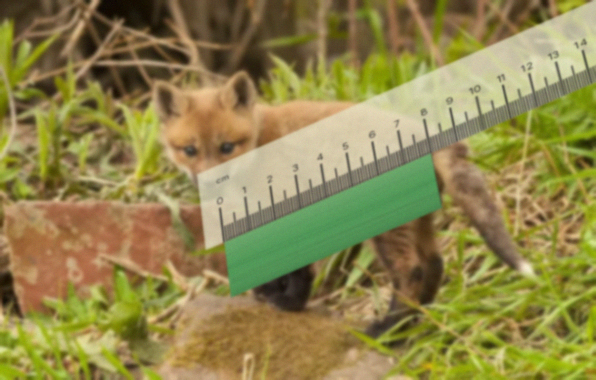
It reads 8 cm
